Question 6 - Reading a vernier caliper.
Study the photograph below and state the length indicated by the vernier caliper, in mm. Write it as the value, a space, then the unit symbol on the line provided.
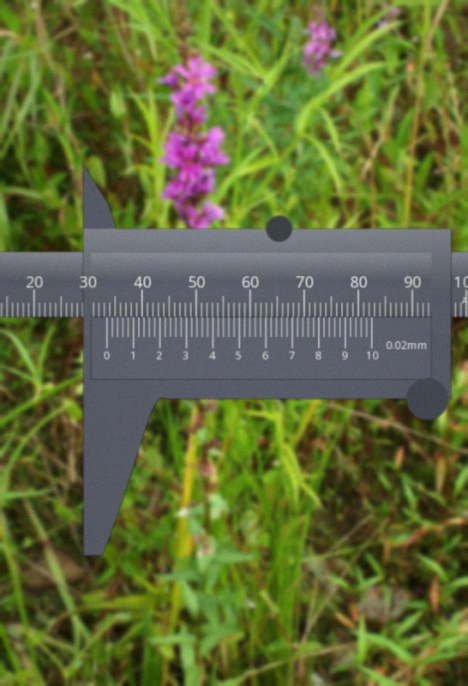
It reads 33.5 mm
